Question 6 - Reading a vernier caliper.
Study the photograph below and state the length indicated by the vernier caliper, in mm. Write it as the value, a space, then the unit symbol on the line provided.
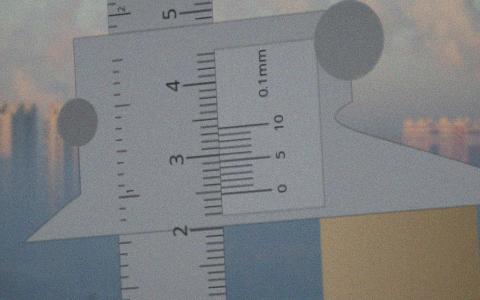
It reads 24.6 mm
